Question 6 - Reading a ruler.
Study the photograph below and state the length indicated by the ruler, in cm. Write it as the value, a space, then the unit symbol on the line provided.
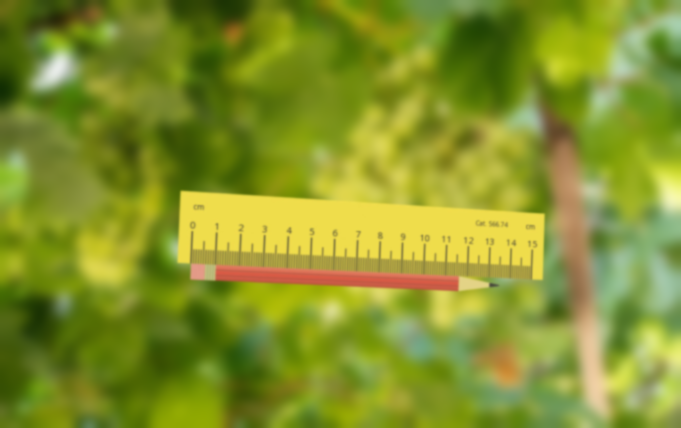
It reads 13.5 cm
